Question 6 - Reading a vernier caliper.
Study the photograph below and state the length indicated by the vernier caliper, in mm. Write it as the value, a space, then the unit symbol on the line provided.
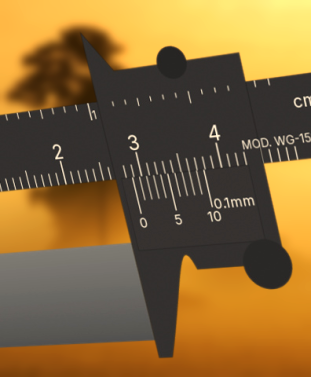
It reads 28.8 mm
